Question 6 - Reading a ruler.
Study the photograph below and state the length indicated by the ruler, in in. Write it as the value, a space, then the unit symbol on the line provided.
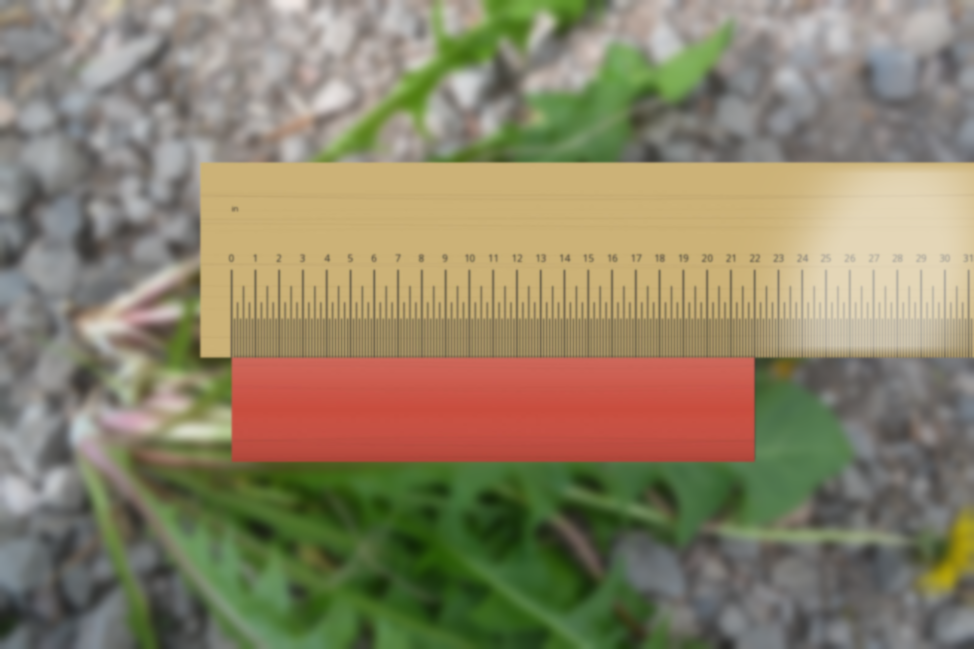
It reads 22 in
